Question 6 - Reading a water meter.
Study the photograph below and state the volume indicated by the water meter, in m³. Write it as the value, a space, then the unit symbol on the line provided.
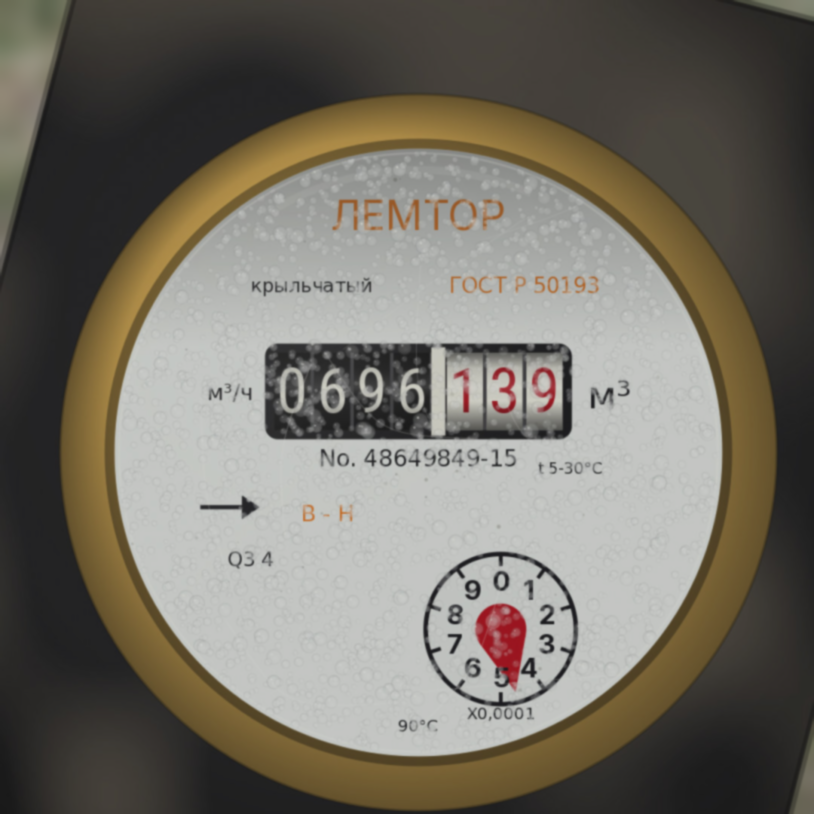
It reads 696.1394 m³
